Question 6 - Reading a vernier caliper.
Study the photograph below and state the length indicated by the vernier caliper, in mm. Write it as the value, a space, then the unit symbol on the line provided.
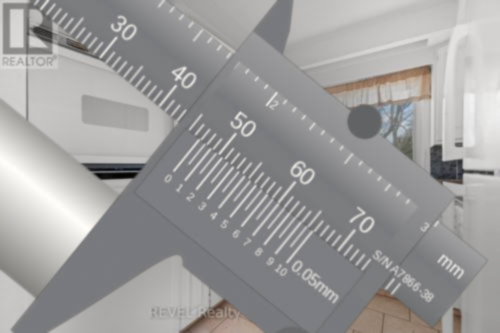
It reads 46.8 mm
